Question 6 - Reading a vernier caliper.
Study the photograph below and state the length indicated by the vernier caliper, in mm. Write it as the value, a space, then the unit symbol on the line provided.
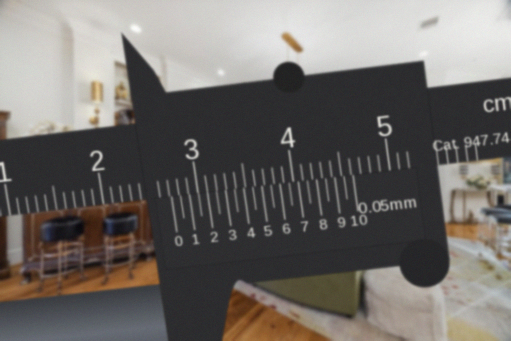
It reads 27.2 mm
